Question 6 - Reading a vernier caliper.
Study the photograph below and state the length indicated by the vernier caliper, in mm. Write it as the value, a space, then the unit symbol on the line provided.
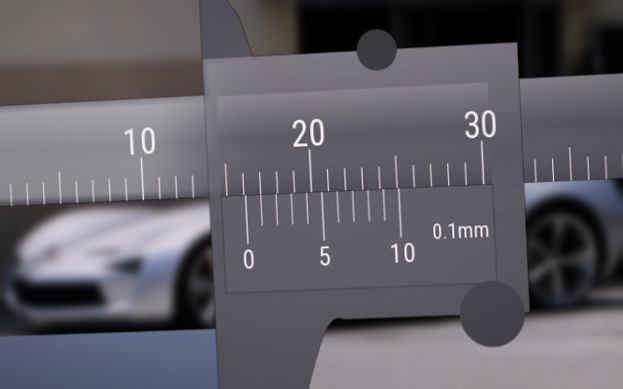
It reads 16.1 mm
